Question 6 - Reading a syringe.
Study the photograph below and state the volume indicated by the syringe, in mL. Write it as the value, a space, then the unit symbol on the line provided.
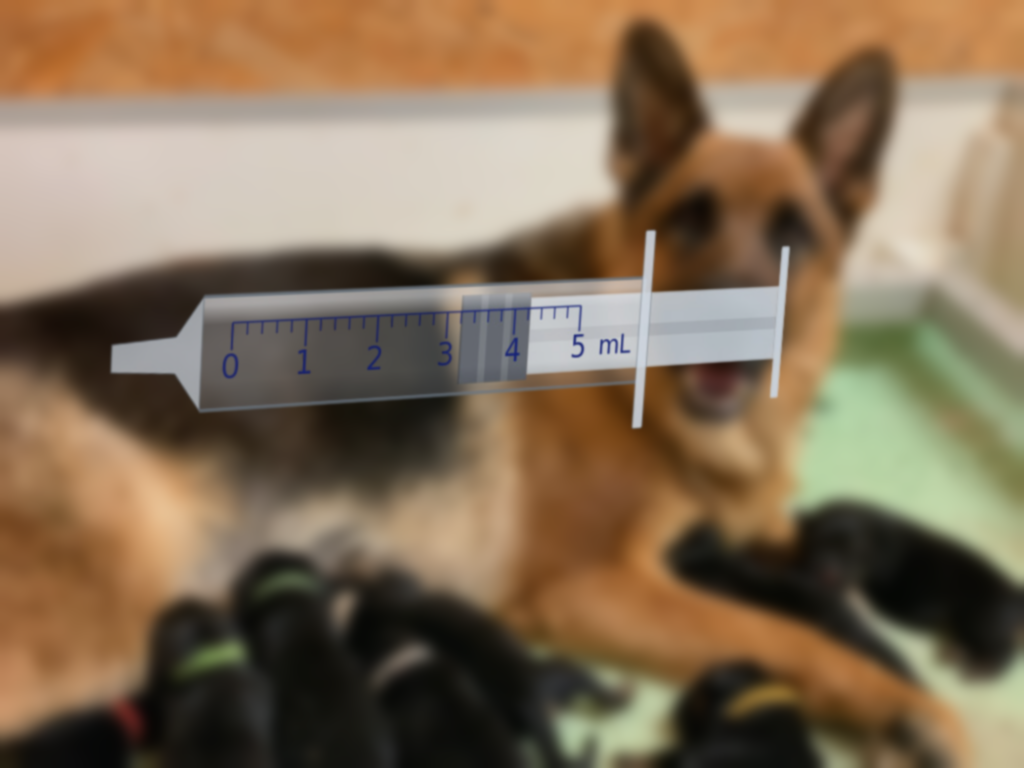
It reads 3.2 mL
